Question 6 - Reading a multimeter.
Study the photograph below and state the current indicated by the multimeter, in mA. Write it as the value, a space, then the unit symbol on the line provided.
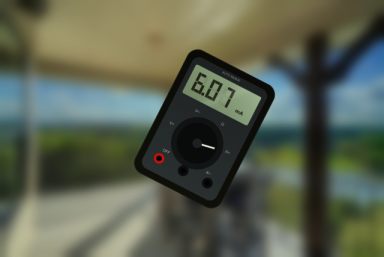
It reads 6.07 mA
